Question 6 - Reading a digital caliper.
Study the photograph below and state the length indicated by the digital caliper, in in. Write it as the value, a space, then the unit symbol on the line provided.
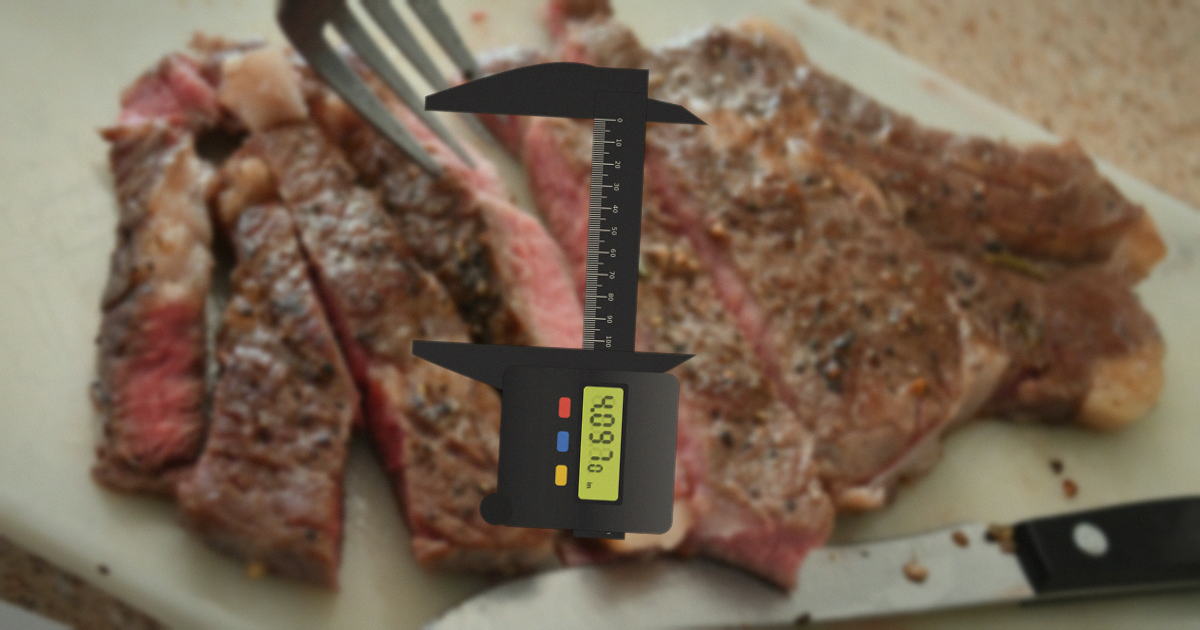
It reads 4.0970 in
